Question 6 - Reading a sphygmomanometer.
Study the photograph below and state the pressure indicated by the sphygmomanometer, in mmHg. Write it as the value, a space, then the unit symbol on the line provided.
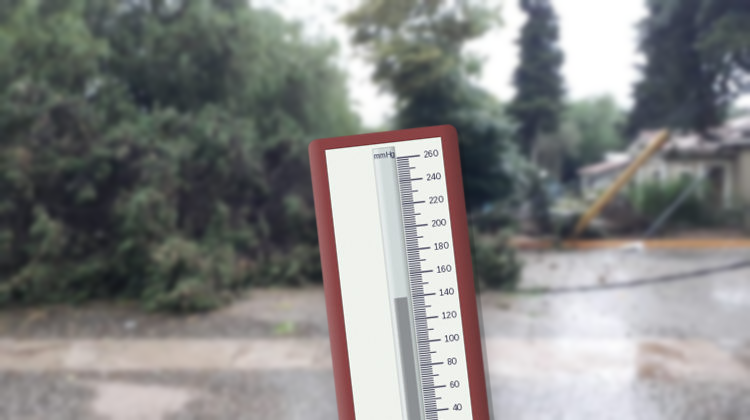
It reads 140 mmHg
